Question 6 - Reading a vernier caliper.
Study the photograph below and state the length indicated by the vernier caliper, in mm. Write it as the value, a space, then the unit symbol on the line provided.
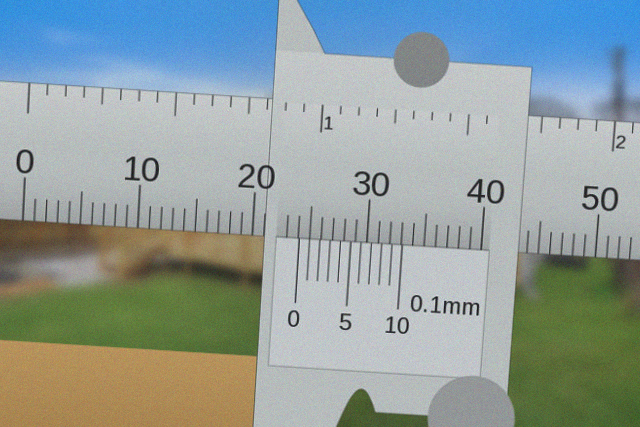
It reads 24.1 mm
